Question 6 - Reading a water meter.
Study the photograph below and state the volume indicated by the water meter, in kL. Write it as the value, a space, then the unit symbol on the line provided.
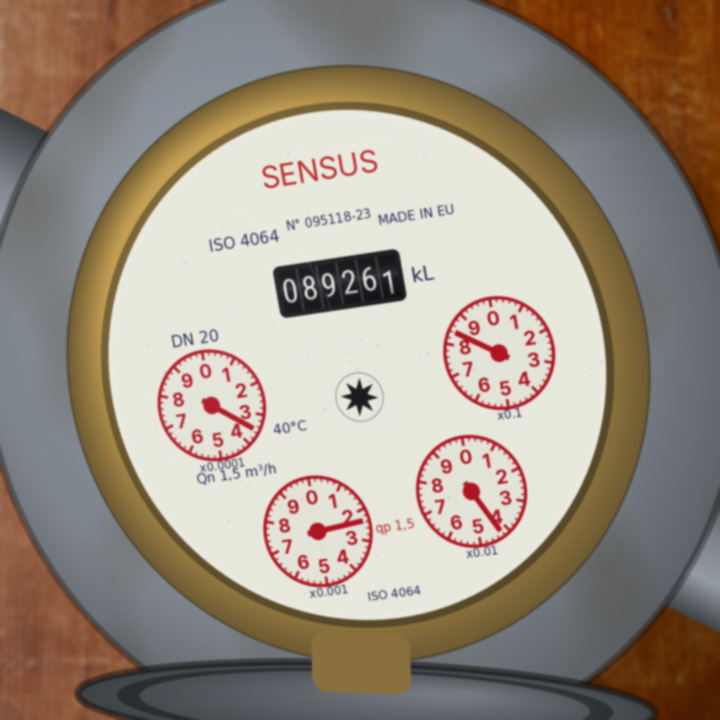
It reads 89260.8423 kL
